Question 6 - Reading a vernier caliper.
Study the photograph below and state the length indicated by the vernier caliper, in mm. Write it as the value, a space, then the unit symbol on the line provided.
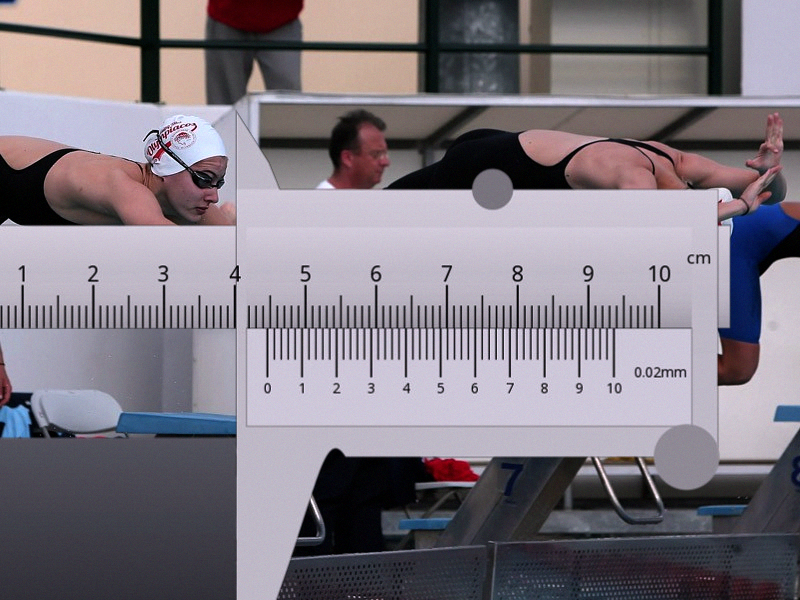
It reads 44.6 mm
